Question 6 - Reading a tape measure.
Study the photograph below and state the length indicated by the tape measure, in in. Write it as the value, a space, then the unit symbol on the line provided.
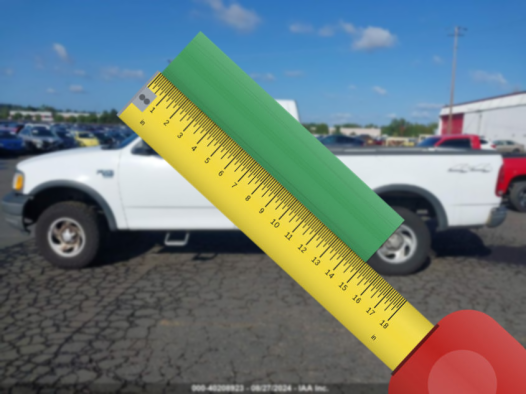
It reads 15 in
